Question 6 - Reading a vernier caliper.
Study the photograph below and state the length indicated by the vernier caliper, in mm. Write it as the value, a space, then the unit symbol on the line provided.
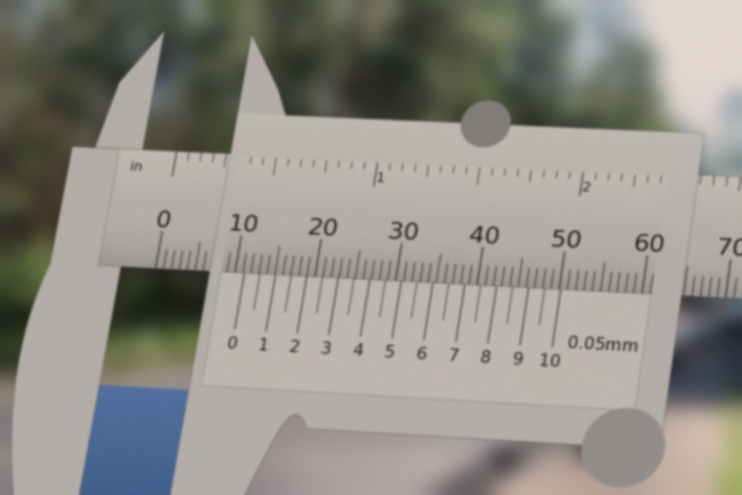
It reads 11.2 mm
